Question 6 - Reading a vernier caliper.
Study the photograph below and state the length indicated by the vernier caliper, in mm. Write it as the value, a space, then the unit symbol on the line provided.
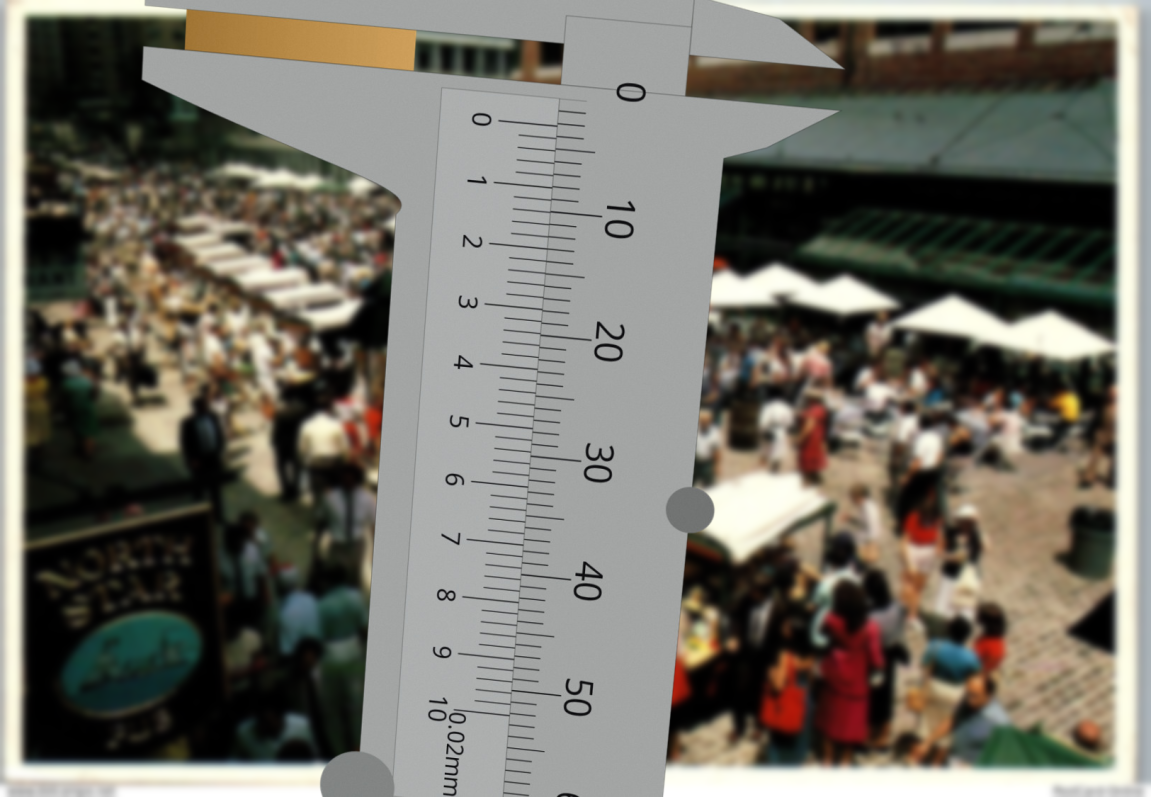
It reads 3.2 mm
